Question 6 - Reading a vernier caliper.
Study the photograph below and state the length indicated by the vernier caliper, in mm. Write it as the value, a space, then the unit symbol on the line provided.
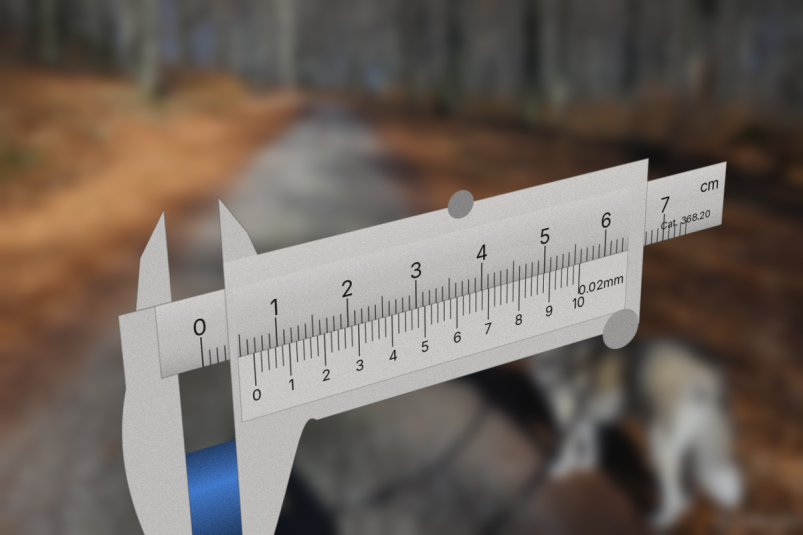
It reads 6.8 mm
